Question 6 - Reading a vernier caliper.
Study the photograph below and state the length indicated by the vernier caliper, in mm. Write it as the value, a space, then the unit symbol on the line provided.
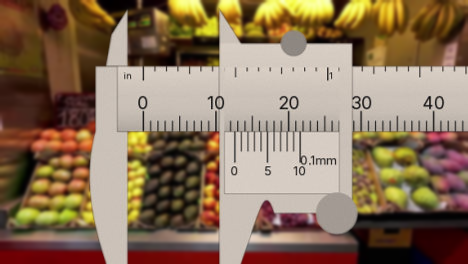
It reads 12.6 mm
